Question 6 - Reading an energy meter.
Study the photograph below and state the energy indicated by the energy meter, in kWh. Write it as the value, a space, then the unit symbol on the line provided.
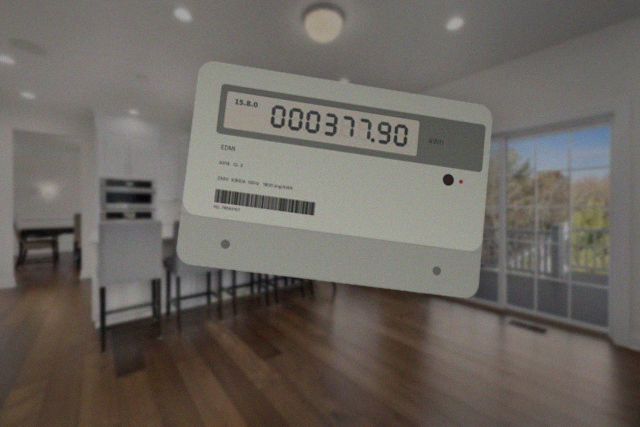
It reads 377.90 kWh
